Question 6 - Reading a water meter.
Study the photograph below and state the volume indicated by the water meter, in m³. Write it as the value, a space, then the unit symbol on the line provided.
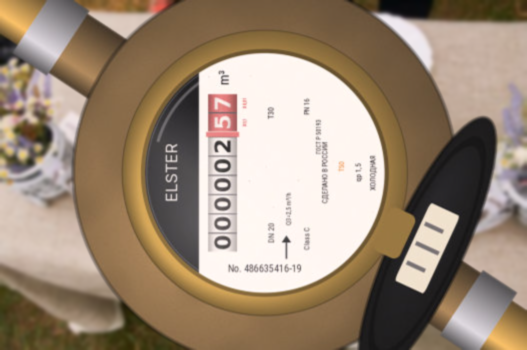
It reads 2.57 m³
